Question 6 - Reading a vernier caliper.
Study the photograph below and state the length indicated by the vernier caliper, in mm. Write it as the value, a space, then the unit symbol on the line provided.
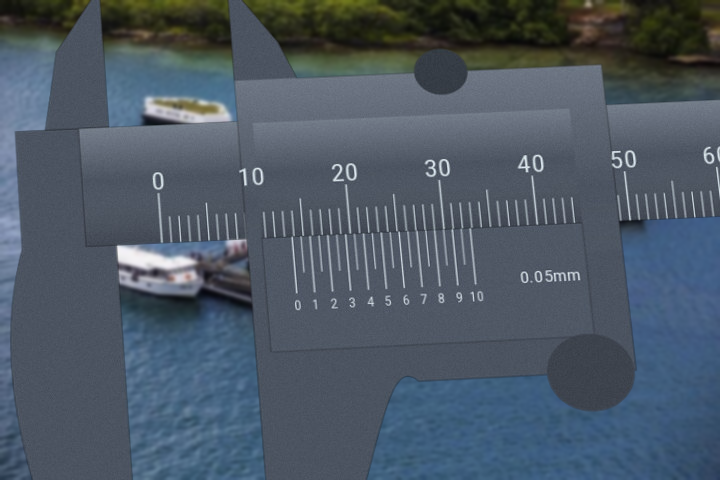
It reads 13.8 mm
